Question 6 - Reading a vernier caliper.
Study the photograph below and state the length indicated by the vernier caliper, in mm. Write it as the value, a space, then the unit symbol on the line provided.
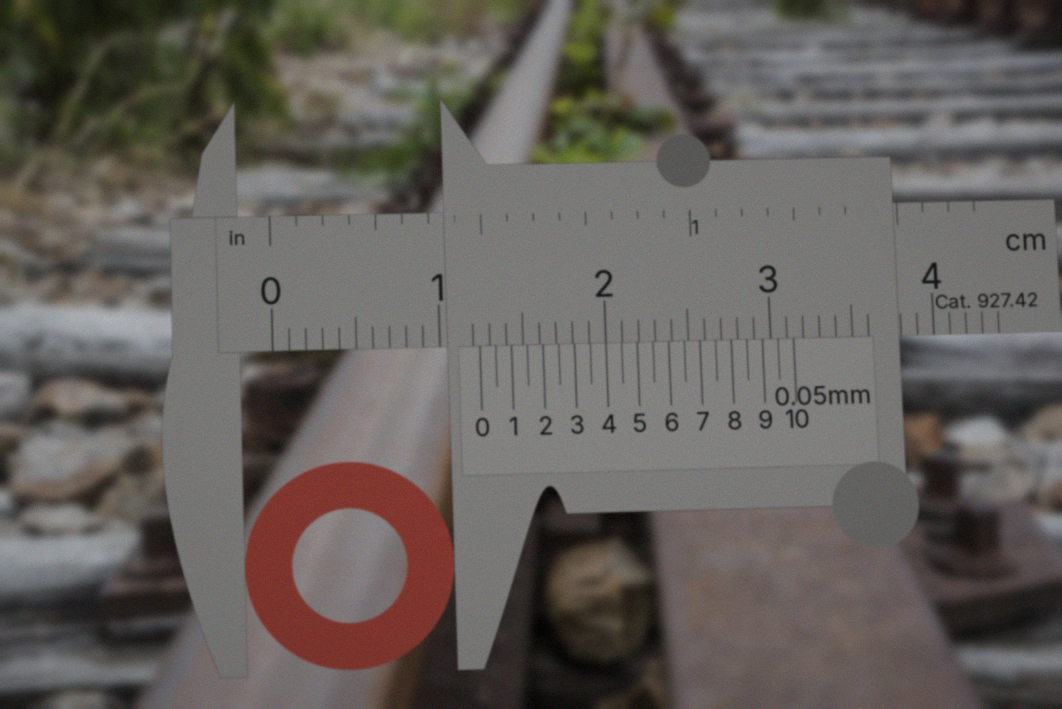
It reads 12.4 mm
